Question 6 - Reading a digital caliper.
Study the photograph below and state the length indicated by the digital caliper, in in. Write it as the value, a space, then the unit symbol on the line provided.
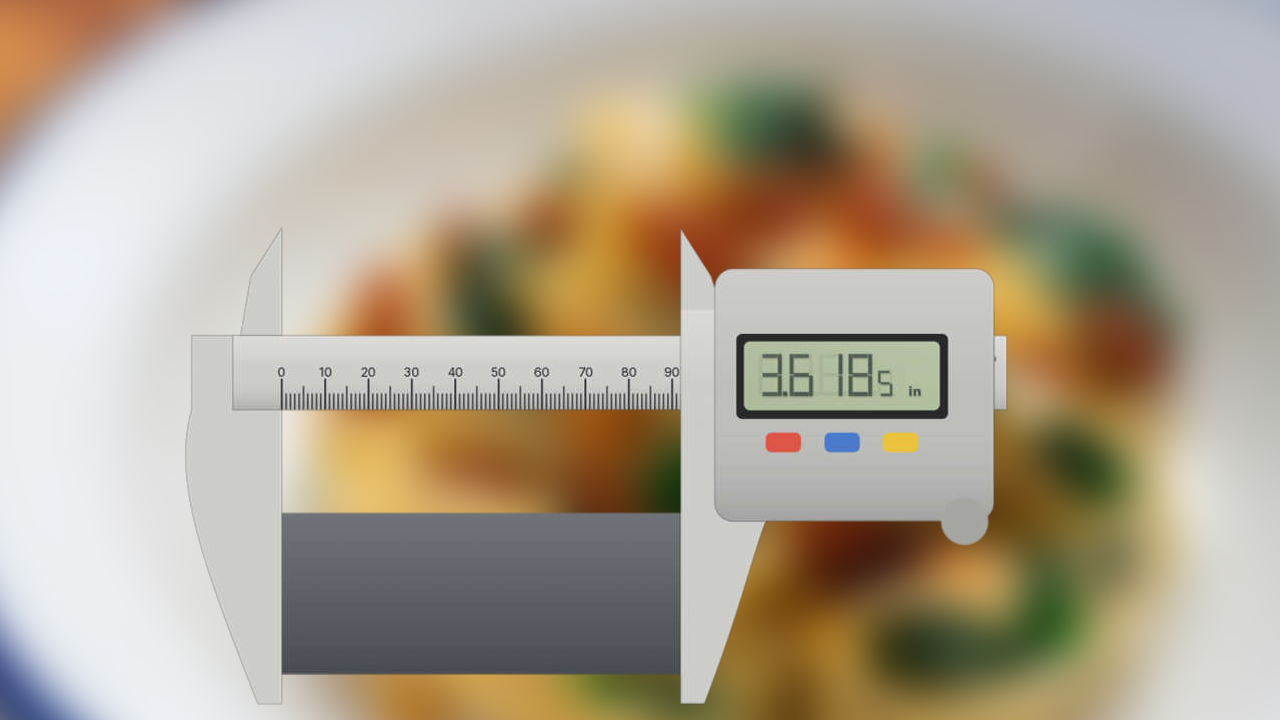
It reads 3.6185 in
